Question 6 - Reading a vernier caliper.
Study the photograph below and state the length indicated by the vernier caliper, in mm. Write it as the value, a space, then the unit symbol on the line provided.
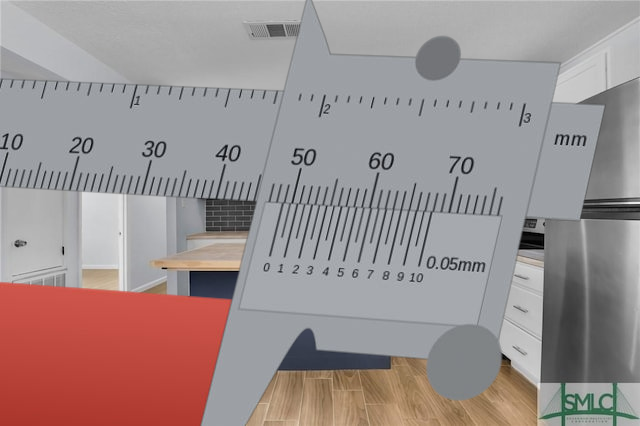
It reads 48.8 mm
